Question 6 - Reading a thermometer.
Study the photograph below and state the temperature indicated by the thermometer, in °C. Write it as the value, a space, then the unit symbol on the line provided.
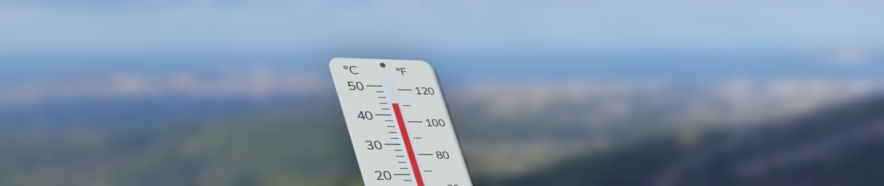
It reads 44 °C
